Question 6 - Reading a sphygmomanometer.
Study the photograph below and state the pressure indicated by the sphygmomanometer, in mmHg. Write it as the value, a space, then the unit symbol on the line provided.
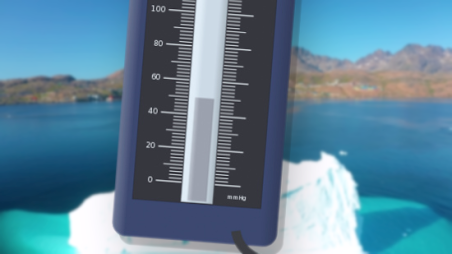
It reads 50 mmHg
